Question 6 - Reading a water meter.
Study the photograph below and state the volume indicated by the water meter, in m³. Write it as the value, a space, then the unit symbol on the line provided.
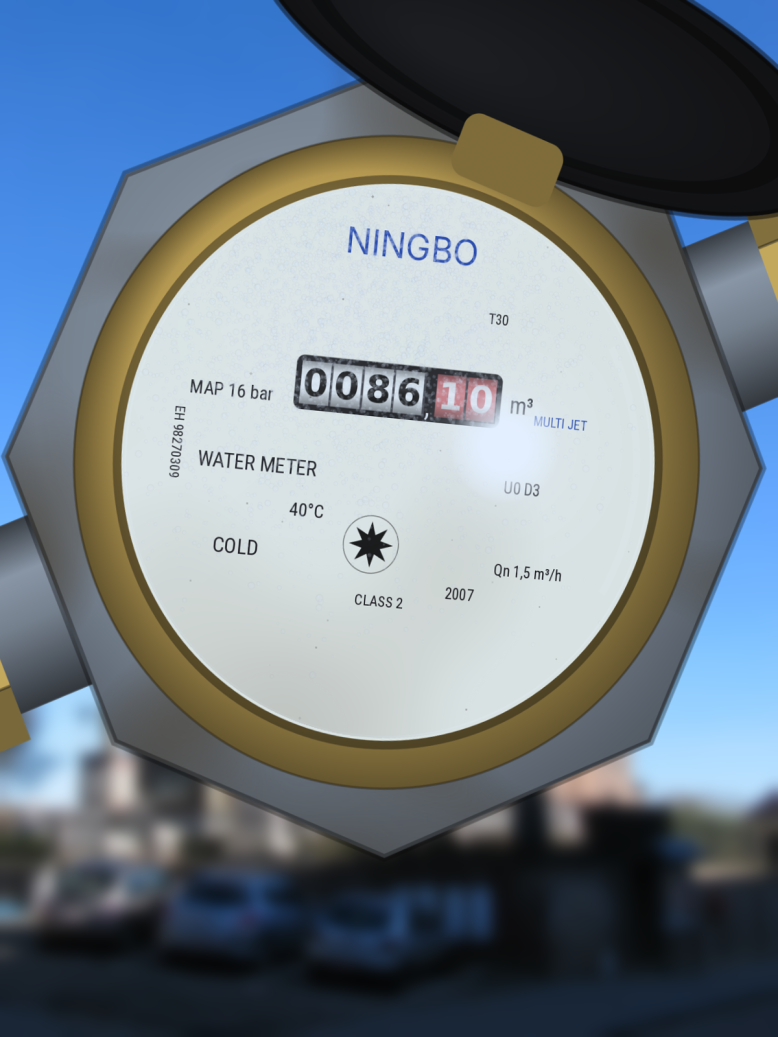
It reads 86.10 m³
